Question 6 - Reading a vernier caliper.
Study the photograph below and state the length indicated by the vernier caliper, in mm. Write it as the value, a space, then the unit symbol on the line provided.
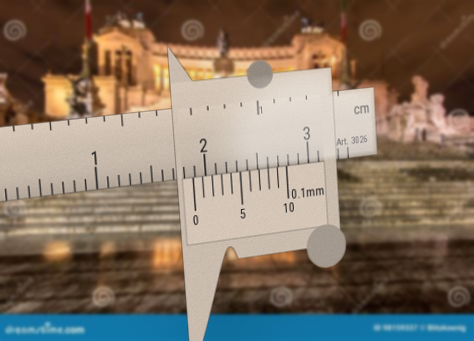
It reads 18.8 mm
